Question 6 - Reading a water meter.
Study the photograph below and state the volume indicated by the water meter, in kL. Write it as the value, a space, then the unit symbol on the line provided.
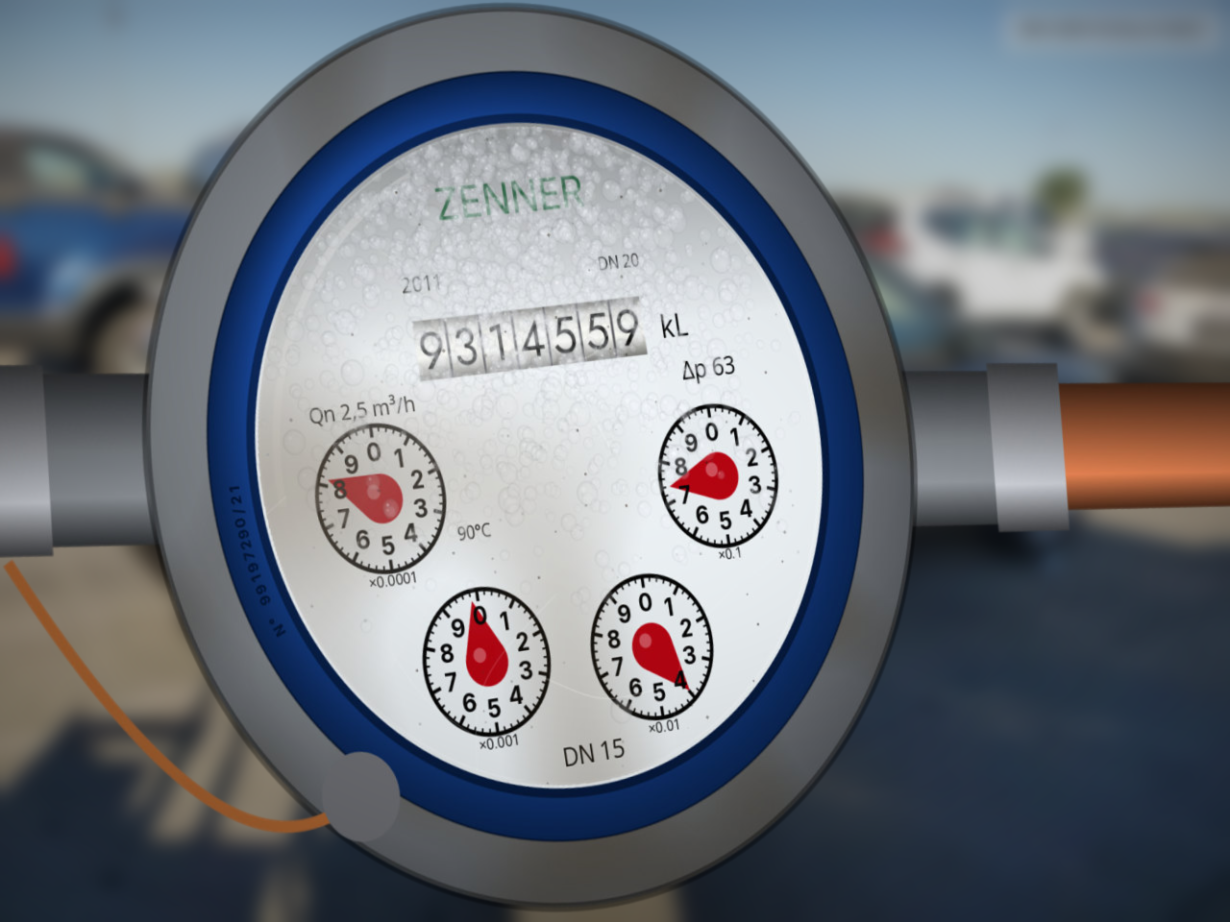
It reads 9314559.7398 kL
